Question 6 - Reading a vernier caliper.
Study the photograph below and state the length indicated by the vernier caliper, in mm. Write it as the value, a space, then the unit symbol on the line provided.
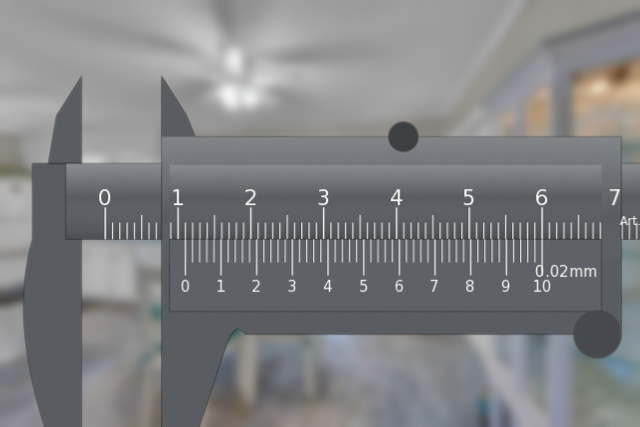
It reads 11.0 mm
